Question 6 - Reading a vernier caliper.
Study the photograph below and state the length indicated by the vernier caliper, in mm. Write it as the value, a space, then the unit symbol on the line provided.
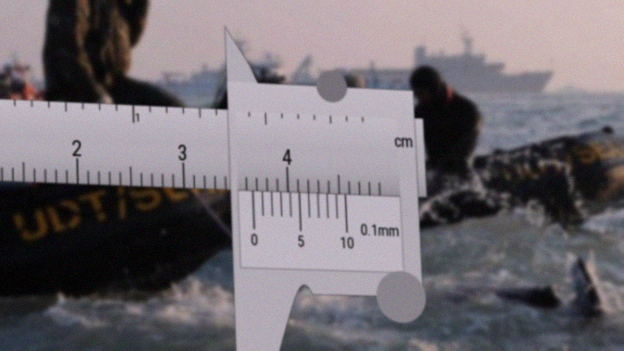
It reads 36.6 mm
